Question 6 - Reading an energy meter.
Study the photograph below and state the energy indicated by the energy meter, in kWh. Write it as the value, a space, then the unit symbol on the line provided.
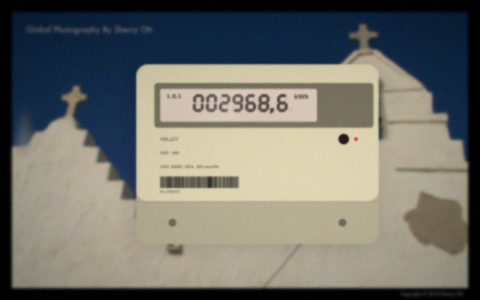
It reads 2968.6 kWh
